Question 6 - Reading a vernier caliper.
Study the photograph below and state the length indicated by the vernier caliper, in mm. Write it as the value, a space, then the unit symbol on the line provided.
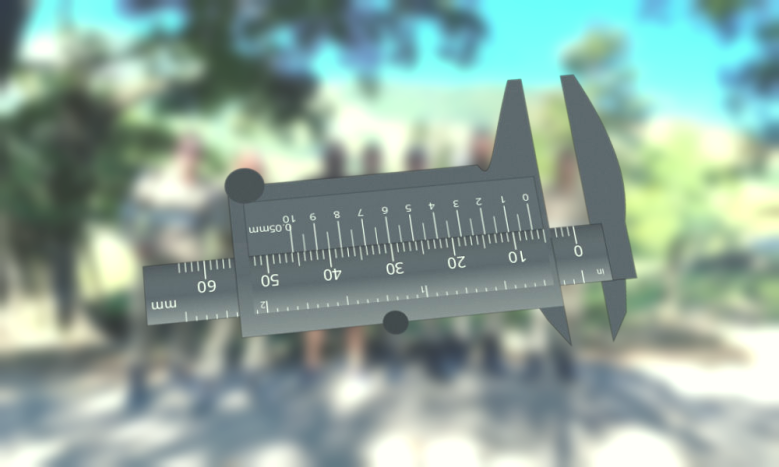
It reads 6.8 mm
